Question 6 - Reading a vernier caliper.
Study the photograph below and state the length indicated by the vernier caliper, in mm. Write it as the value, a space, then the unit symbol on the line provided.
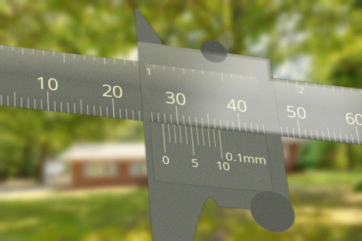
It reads 27.6 mm
